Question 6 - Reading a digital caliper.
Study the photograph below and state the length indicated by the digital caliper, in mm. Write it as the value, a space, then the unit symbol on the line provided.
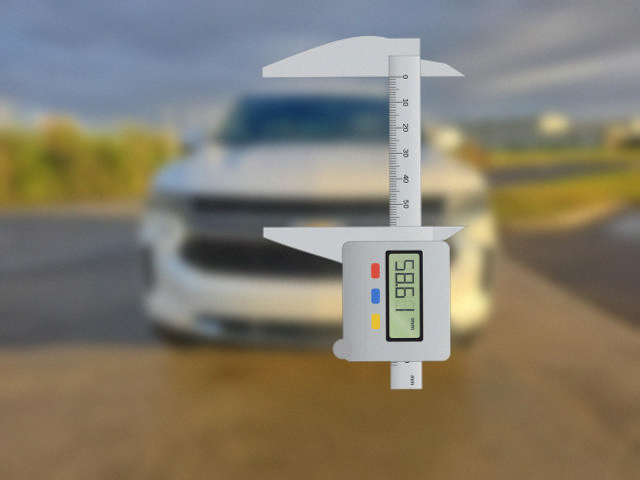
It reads 58.61 mm
